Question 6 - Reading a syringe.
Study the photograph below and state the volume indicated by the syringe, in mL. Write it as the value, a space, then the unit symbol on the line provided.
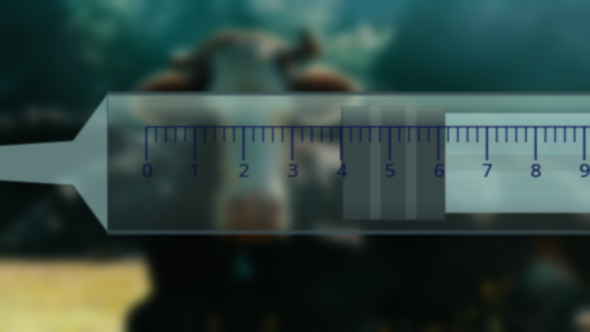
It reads 4 mL
